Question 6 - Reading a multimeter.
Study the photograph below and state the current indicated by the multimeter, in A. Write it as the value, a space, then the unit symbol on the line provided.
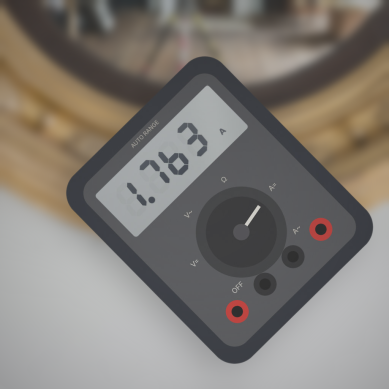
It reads 1.763 A
